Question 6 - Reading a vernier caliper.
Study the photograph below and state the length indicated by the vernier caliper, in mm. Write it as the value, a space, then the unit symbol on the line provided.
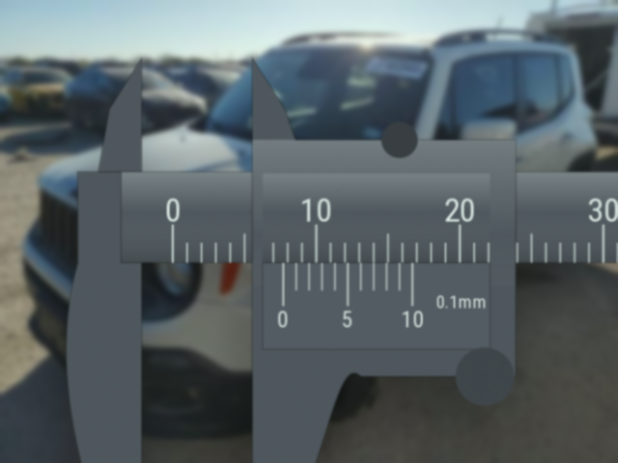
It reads 7.7 mm
